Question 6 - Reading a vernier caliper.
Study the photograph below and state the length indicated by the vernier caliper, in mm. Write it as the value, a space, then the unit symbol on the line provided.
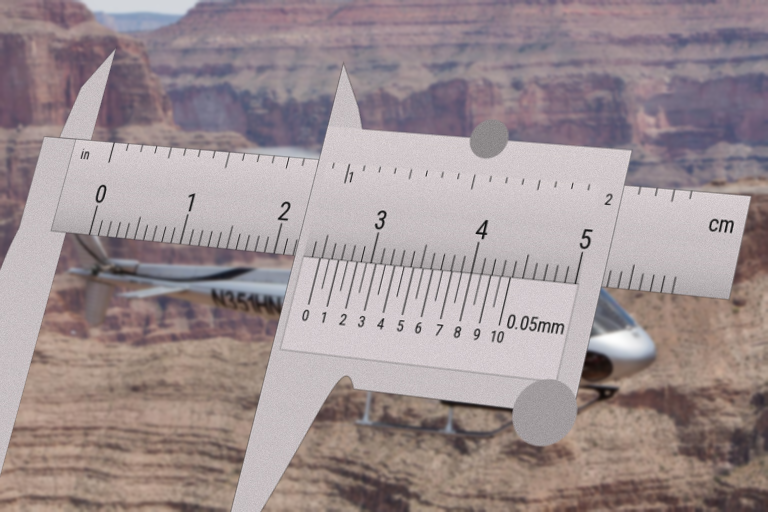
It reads 24.8 mm
